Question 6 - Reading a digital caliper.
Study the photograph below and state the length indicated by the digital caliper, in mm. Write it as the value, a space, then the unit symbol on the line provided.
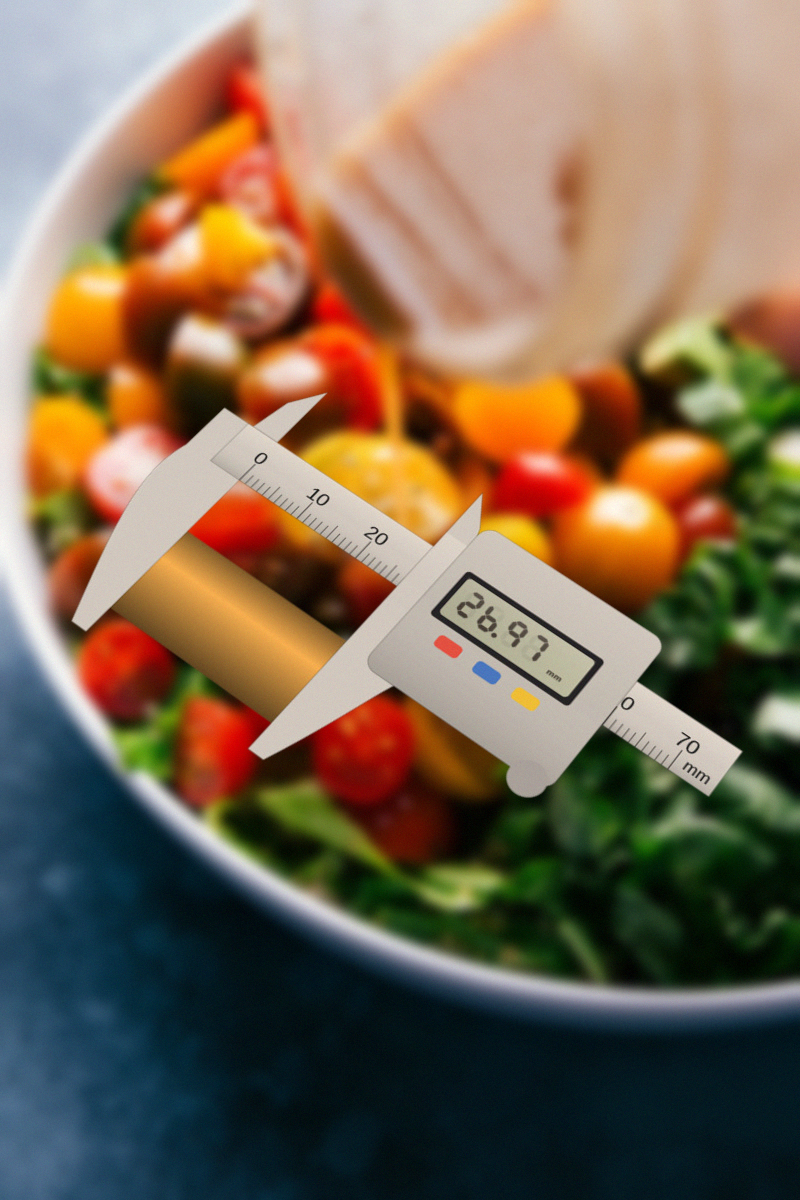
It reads 26.97 mm
